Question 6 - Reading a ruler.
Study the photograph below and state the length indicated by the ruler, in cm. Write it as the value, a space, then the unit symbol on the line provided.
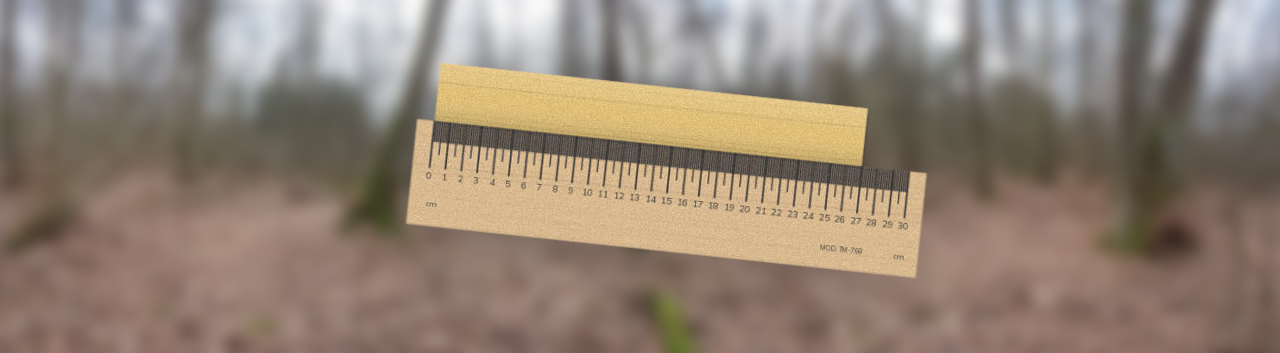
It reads 27 cm
